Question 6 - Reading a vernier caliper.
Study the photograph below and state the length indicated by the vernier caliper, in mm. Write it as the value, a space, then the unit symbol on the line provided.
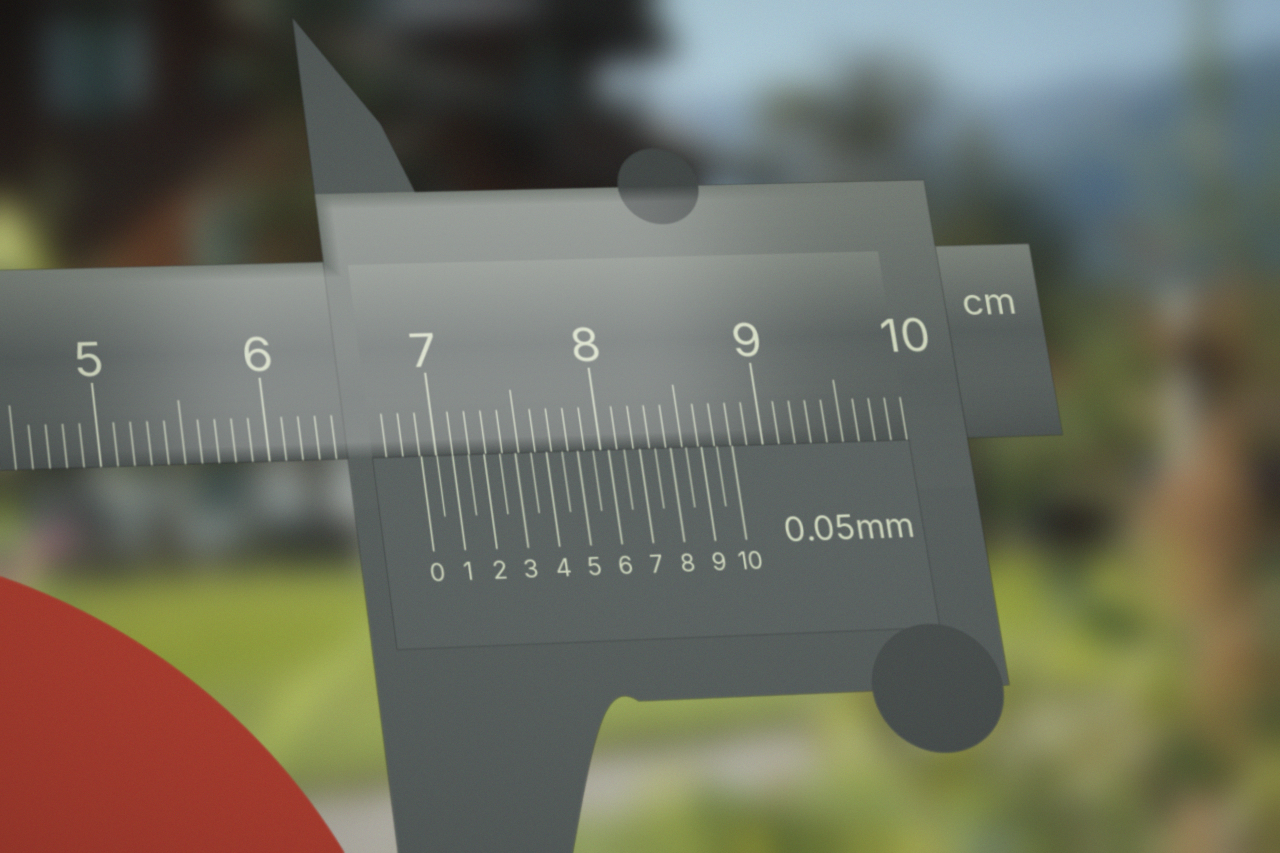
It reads 69.1 mm
